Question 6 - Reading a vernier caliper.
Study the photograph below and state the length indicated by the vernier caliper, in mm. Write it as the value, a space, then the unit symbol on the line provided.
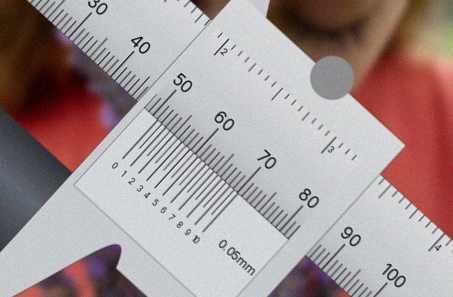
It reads 51.2 mm
